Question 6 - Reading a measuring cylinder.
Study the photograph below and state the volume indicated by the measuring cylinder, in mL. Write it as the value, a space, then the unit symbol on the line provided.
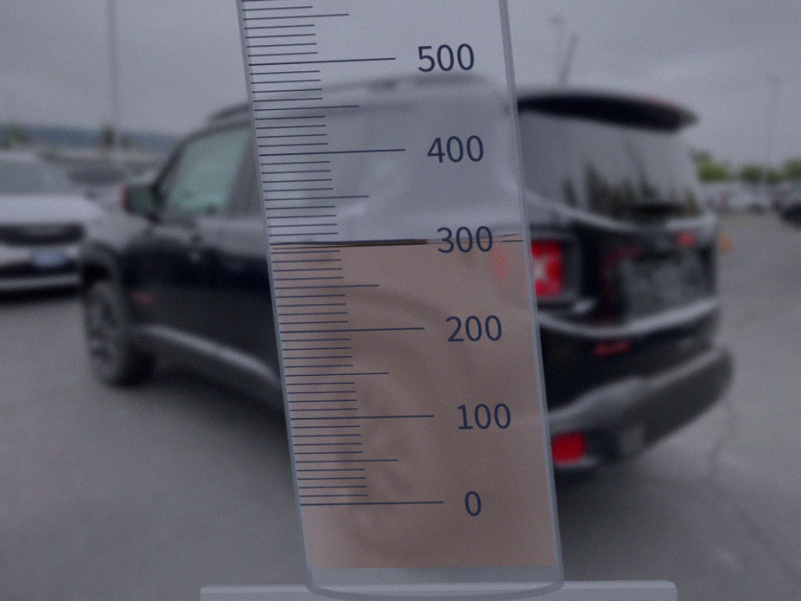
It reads 295 mL
